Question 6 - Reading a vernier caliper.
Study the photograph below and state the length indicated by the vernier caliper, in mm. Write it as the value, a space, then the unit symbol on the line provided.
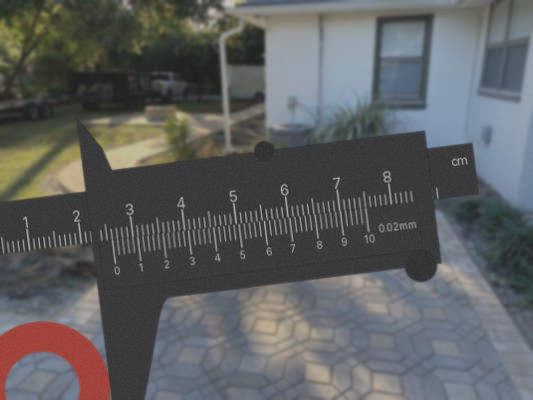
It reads 26.0 mm
